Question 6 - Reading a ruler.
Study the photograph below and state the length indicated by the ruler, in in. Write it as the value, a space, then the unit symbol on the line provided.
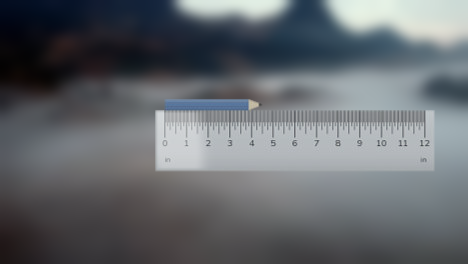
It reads 4.5 in
